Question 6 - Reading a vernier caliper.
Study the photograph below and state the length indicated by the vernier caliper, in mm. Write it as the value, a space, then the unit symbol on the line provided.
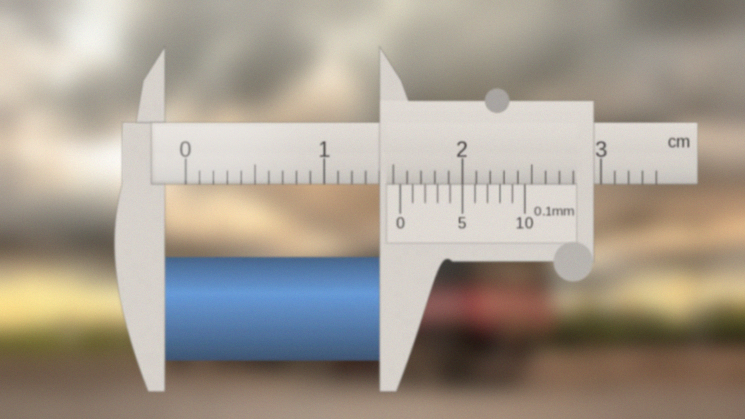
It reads 15.5 mm
